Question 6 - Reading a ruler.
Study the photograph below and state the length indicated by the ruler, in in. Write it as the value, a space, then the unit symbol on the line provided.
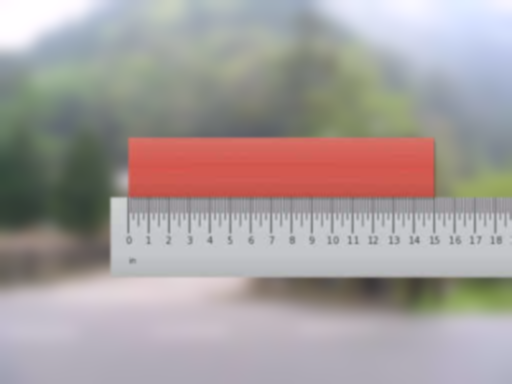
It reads 15 in
